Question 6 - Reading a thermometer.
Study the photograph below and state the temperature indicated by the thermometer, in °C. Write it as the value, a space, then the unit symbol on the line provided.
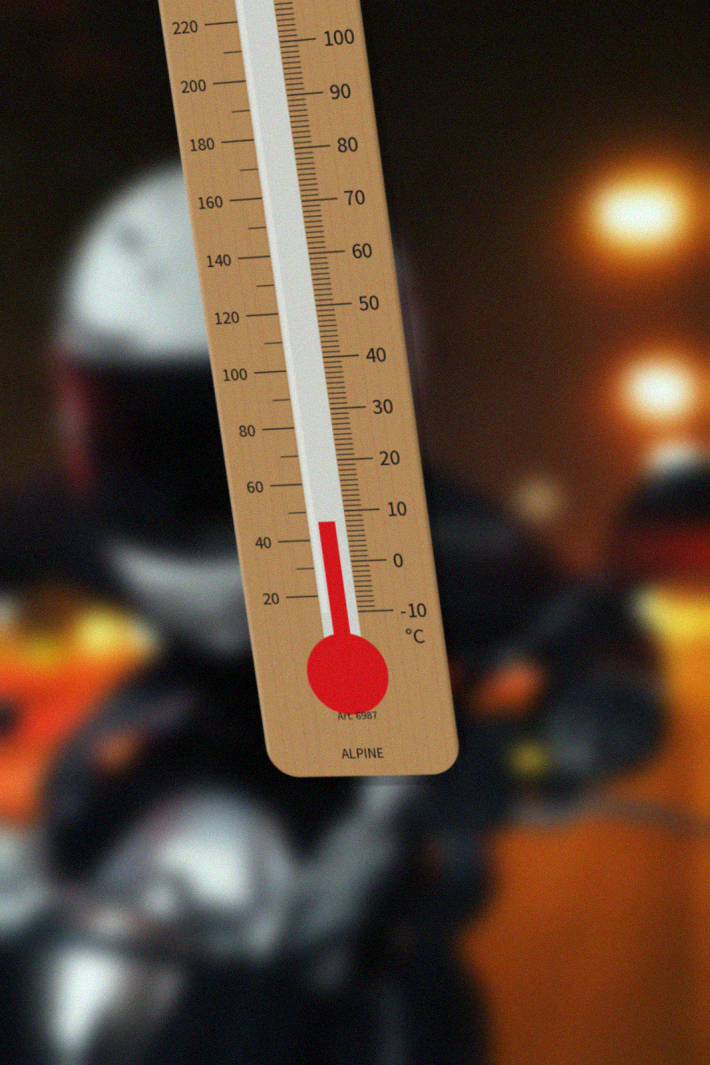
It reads 8 °C
